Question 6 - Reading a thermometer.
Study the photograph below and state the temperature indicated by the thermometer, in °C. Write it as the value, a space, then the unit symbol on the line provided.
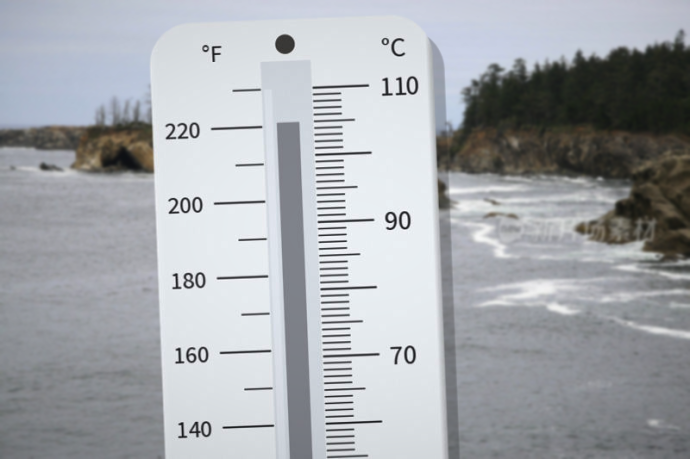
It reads 105 °C
